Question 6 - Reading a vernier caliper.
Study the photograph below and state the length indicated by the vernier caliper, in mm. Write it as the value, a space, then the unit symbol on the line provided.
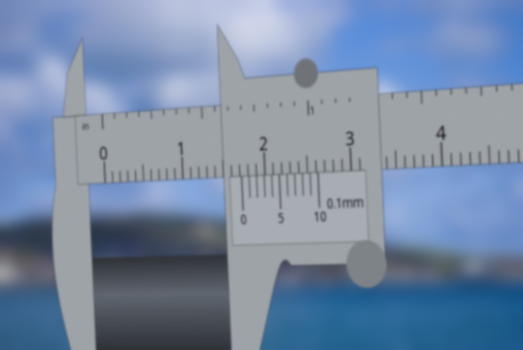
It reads 17.2 mm
